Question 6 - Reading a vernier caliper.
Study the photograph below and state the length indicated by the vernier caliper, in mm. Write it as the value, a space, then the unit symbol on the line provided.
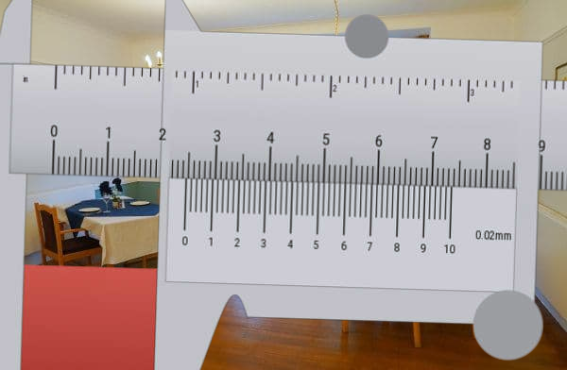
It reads 24.6 mm
